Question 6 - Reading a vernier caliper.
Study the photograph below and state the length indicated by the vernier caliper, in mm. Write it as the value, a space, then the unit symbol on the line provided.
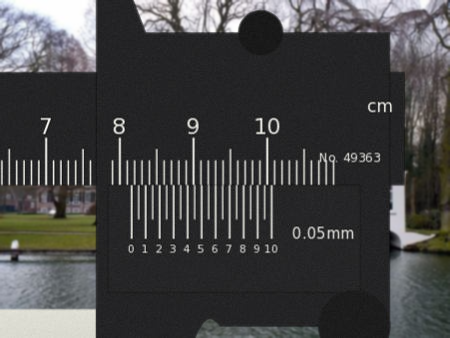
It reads 81.6 mm
